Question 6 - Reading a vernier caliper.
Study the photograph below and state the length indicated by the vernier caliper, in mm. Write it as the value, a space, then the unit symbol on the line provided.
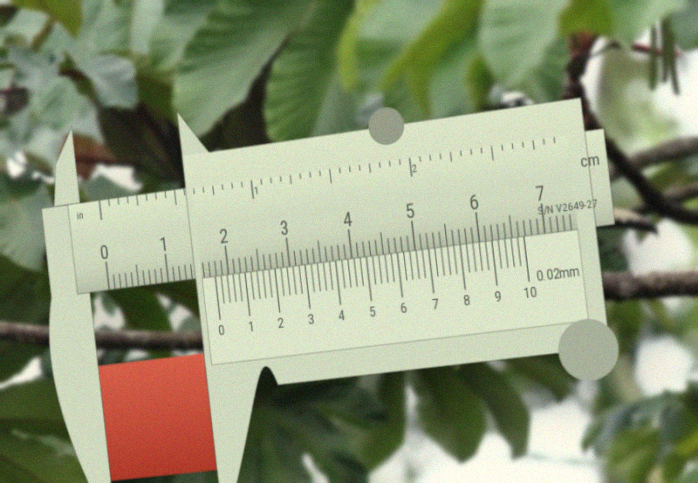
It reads 17.8 mm
